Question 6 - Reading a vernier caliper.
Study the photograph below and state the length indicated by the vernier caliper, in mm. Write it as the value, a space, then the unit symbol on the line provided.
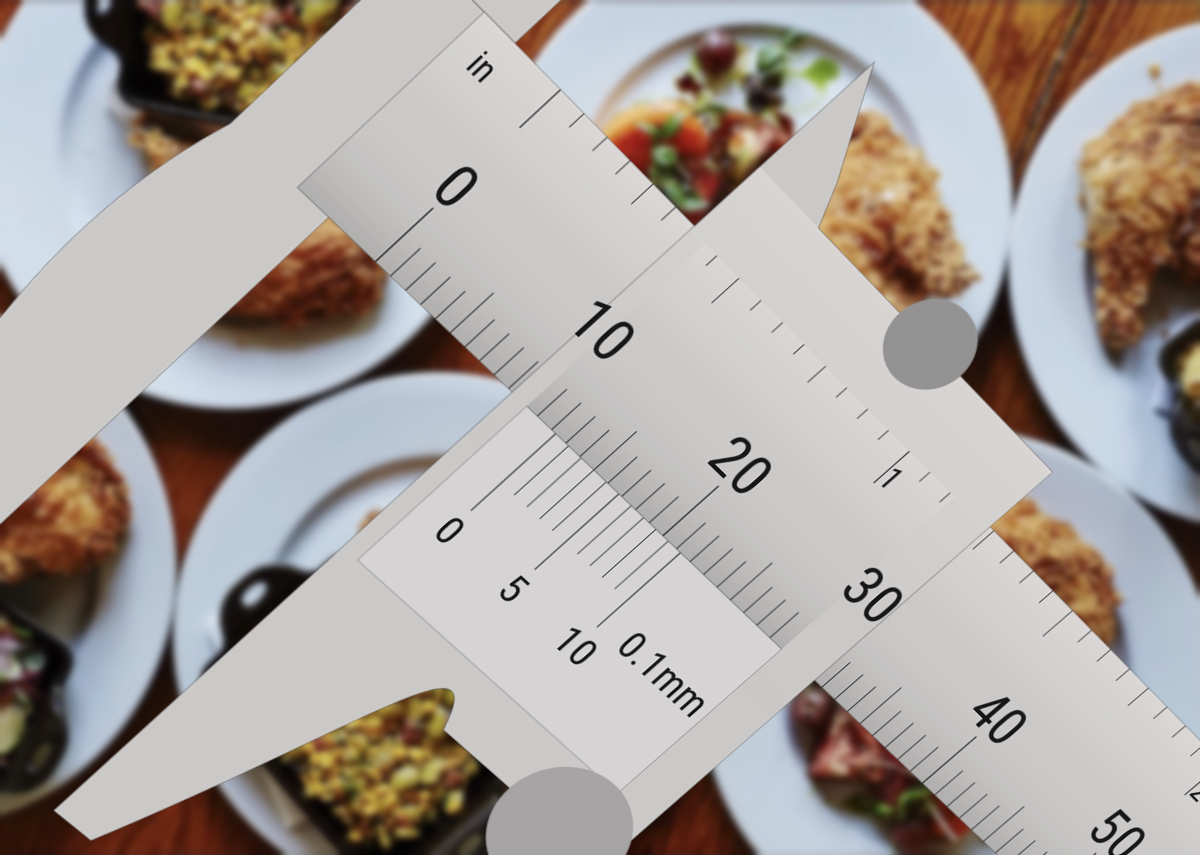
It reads 12.3 mm
